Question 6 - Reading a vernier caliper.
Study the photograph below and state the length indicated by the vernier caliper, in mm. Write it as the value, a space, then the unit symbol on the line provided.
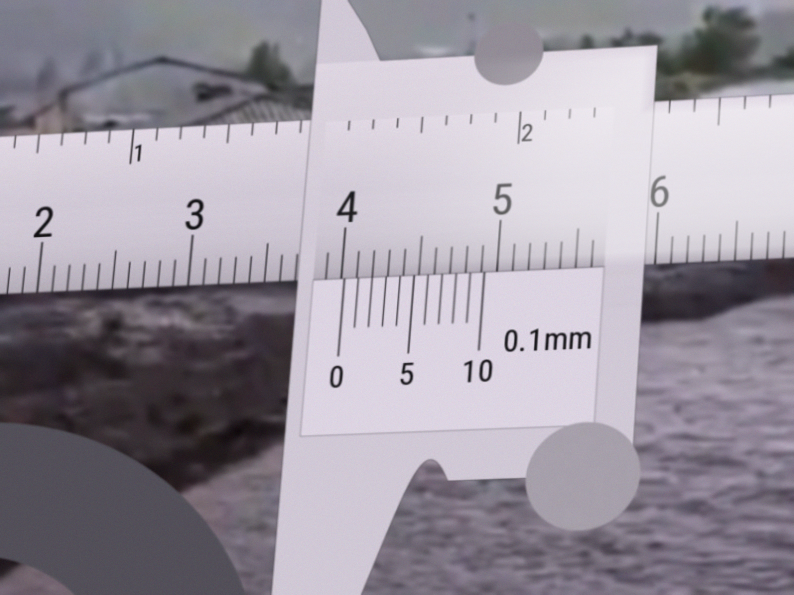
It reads 40.2 mm
